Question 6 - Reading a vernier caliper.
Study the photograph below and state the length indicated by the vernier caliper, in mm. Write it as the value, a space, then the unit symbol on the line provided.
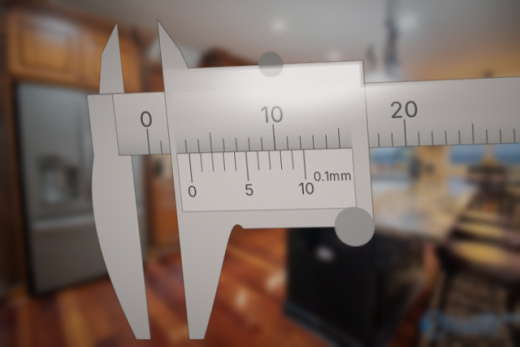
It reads 3.2 mm
